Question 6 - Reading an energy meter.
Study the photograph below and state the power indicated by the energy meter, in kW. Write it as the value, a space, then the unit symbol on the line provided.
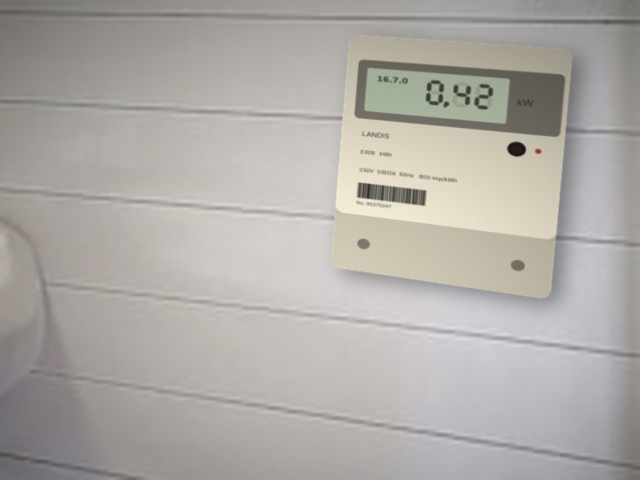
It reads 0.42 kW
